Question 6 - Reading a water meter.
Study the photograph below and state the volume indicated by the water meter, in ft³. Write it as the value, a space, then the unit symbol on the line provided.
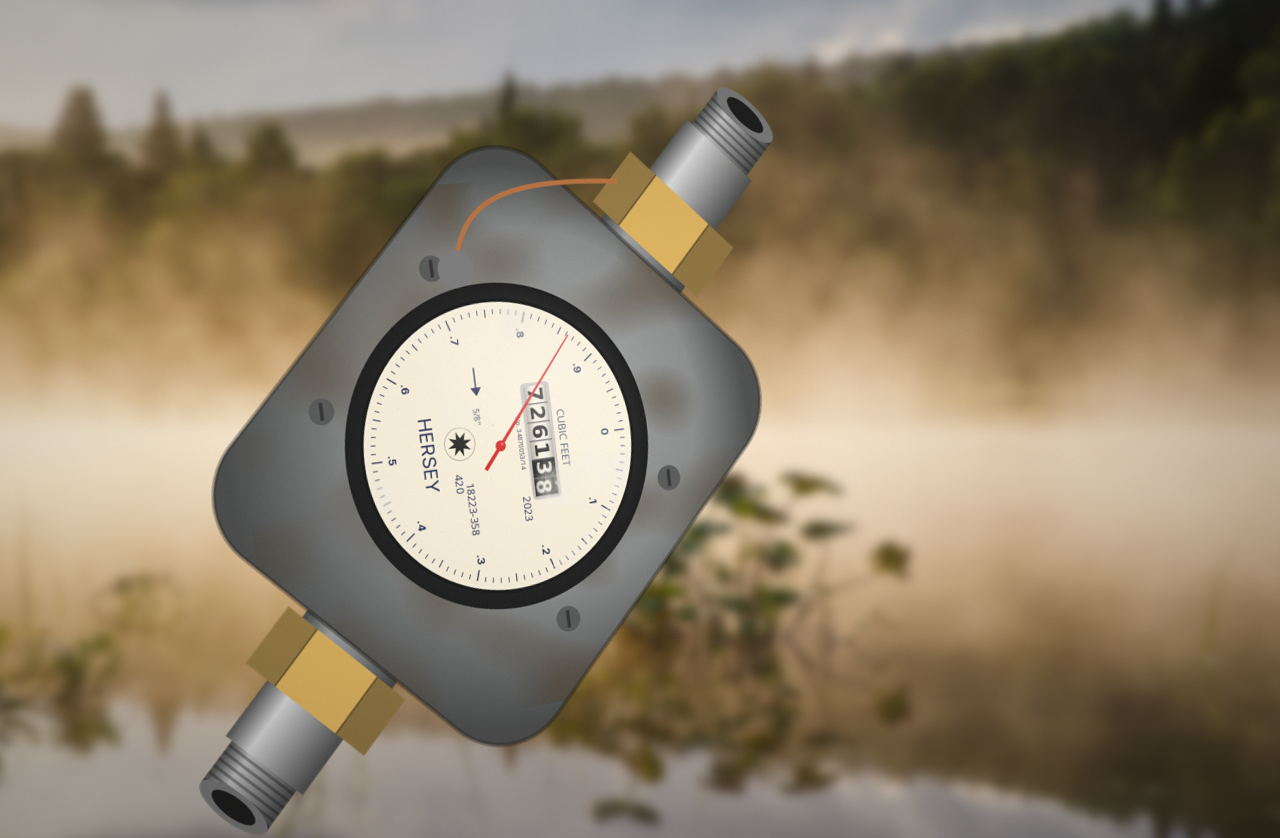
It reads 726137.86 ft³
